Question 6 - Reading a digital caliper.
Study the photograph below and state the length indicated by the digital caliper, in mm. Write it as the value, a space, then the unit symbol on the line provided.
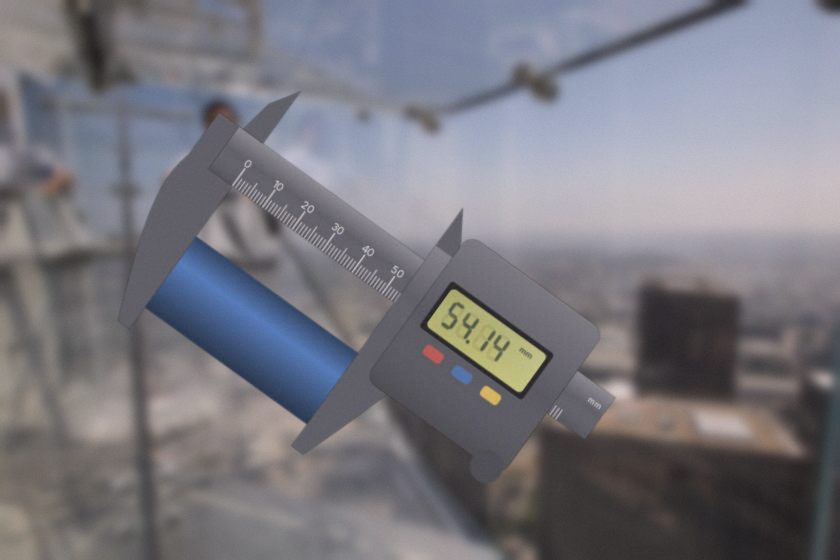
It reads 54.14 mm
